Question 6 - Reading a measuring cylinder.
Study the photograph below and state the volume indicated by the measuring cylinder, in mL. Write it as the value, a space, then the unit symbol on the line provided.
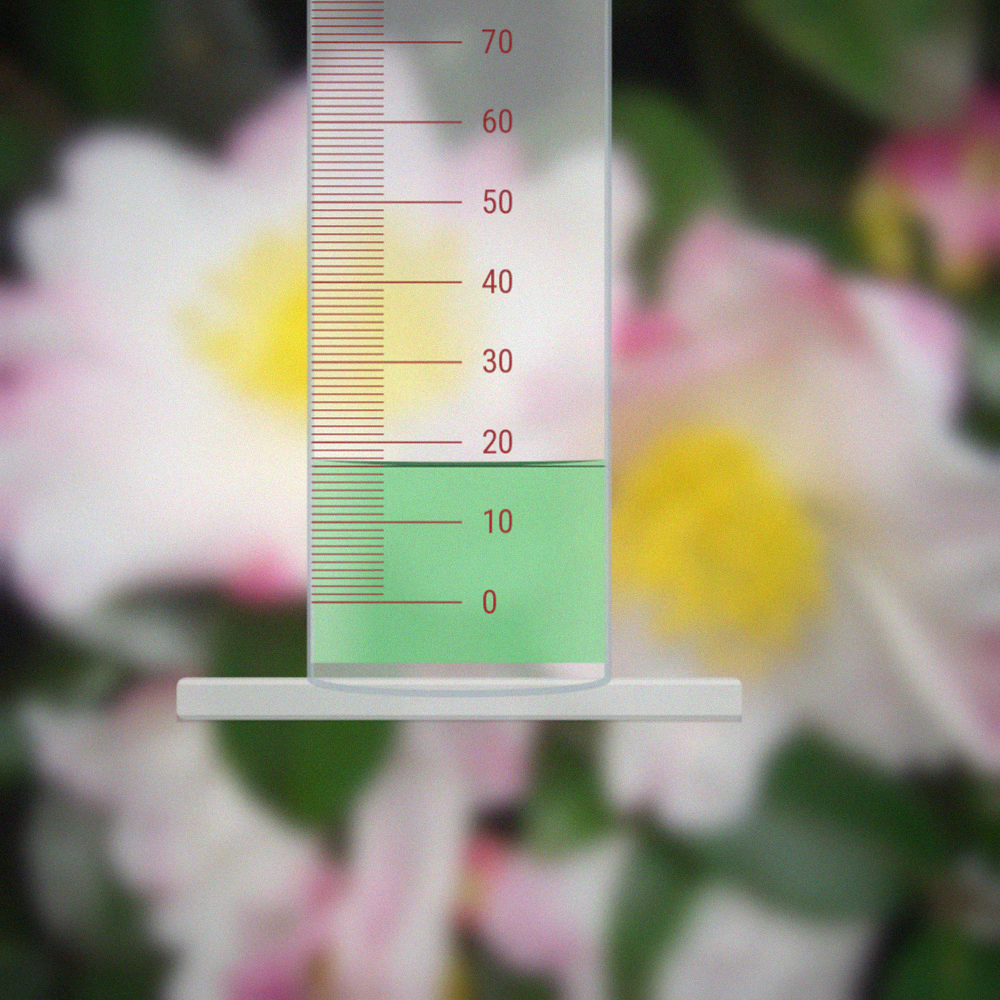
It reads 17 mL
